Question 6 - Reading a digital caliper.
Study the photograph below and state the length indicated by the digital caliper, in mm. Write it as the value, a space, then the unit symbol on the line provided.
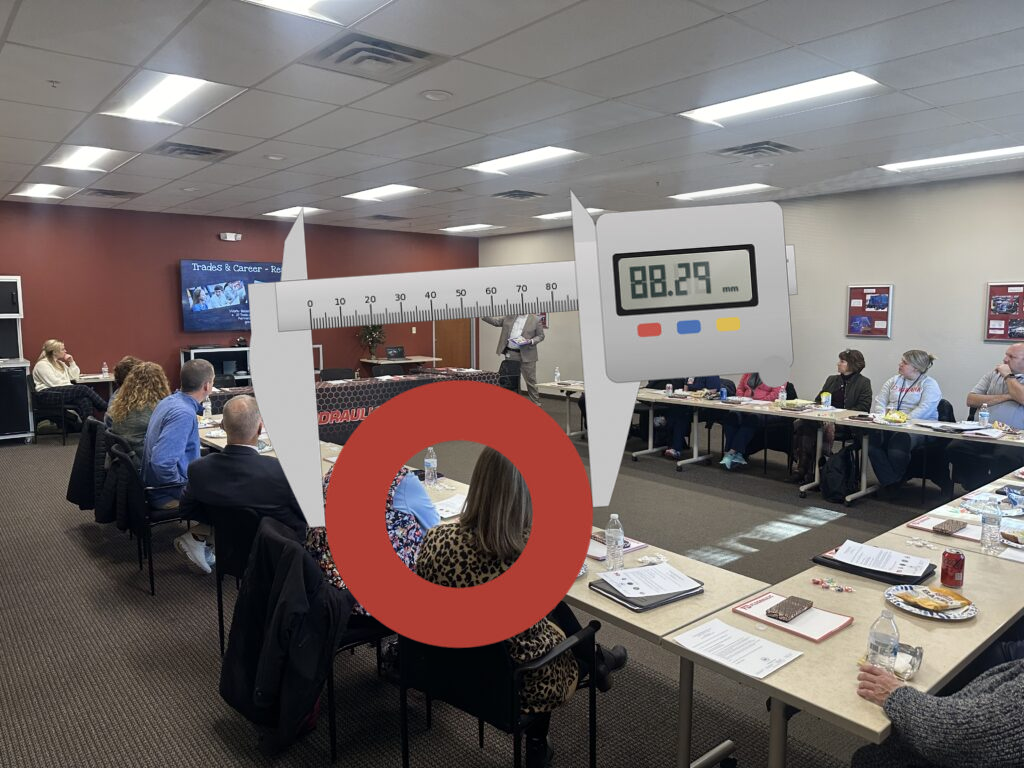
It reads 88.29 mm
